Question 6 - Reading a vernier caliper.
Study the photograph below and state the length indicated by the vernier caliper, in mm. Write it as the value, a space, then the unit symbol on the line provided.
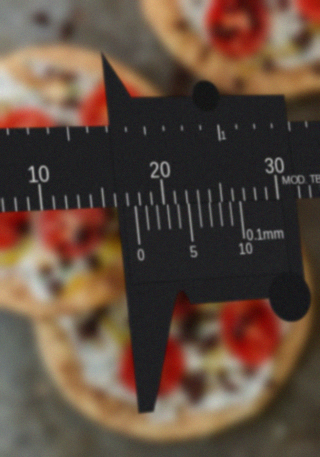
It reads 17.6 mm
